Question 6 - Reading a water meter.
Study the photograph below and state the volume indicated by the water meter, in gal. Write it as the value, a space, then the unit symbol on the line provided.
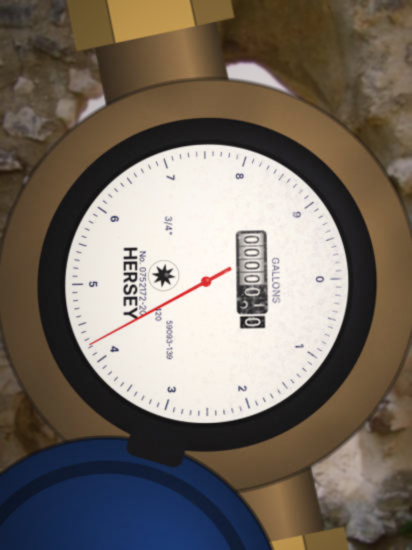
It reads 14.2 gal
